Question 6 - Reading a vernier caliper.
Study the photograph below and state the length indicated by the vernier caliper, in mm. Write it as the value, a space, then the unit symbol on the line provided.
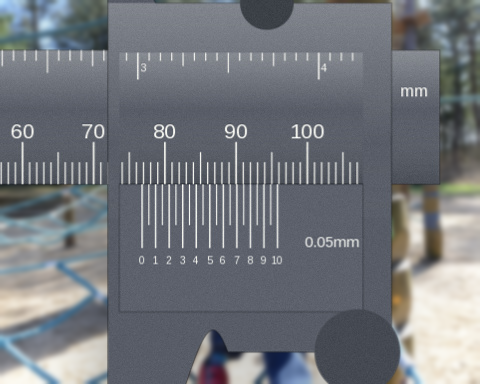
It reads 76.8 mm
